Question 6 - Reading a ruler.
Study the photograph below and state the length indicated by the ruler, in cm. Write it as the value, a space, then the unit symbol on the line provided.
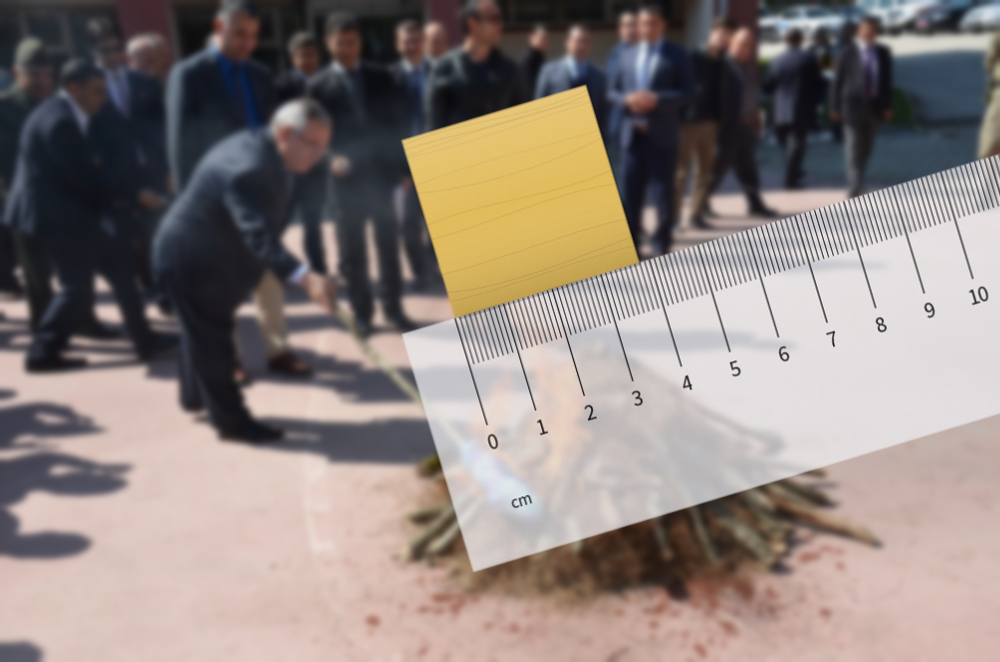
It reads 3.8 cm
